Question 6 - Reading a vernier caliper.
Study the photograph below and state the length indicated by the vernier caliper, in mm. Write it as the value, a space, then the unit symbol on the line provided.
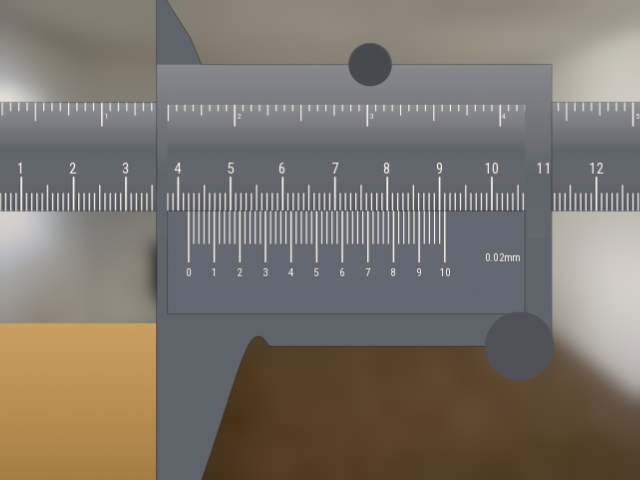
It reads 42.0 mm
